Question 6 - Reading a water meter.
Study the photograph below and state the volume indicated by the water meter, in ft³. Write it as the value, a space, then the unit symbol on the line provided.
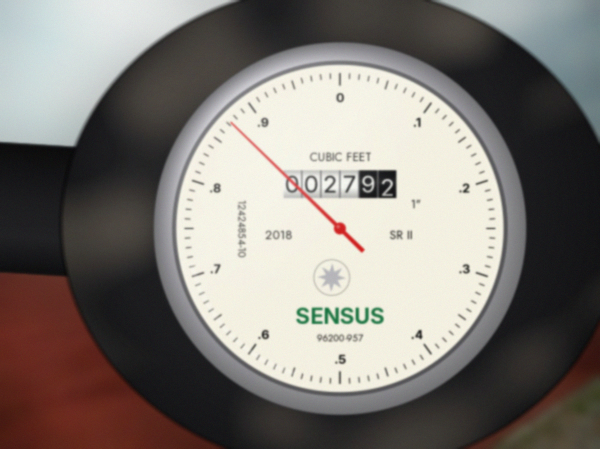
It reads 2791.87 ft³
